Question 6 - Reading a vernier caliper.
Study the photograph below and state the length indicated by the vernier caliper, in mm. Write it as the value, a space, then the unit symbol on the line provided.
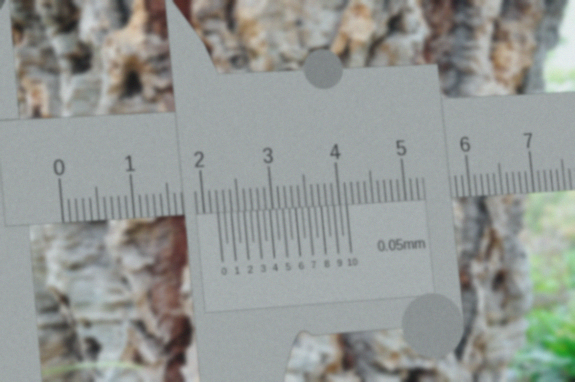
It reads 22.0 mm
